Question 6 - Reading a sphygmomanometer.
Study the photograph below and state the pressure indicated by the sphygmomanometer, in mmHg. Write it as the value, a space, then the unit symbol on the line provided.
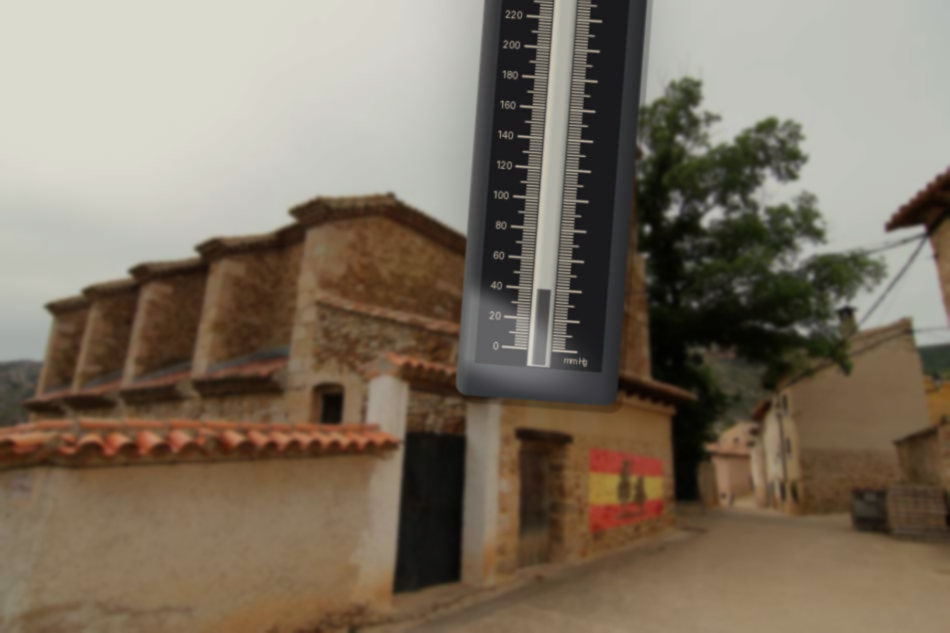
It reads 40 mmHg
